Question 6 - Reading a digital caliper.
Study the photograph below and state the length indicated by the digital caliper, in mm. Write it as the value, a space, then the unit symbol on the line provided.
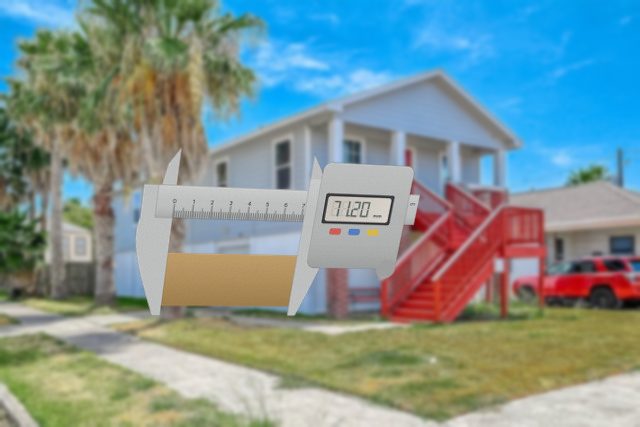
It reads 71.20 mm
